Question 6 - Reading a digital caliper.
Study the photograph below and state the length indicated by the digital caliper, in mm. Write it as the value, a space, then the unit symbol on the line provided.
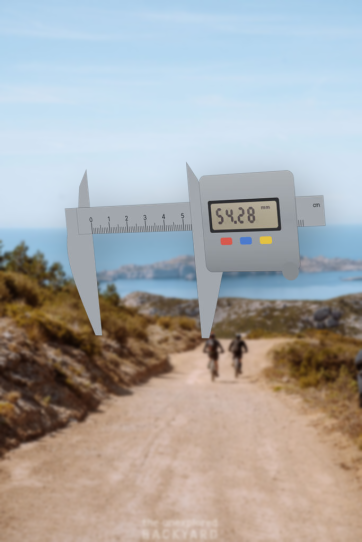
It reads 54.28 mm
